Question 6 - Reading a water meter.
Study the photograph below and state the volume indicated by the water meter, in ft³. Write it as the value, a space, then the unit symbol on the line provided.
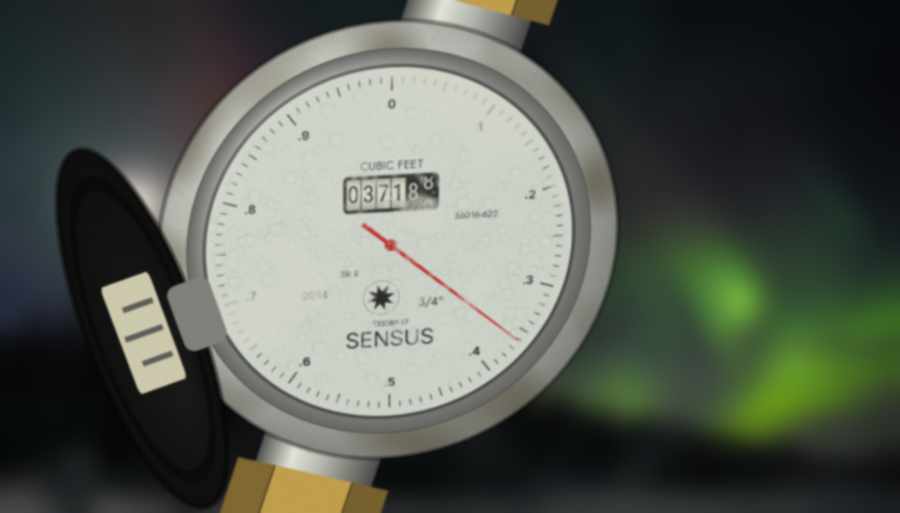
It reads 37188.36 ft³
